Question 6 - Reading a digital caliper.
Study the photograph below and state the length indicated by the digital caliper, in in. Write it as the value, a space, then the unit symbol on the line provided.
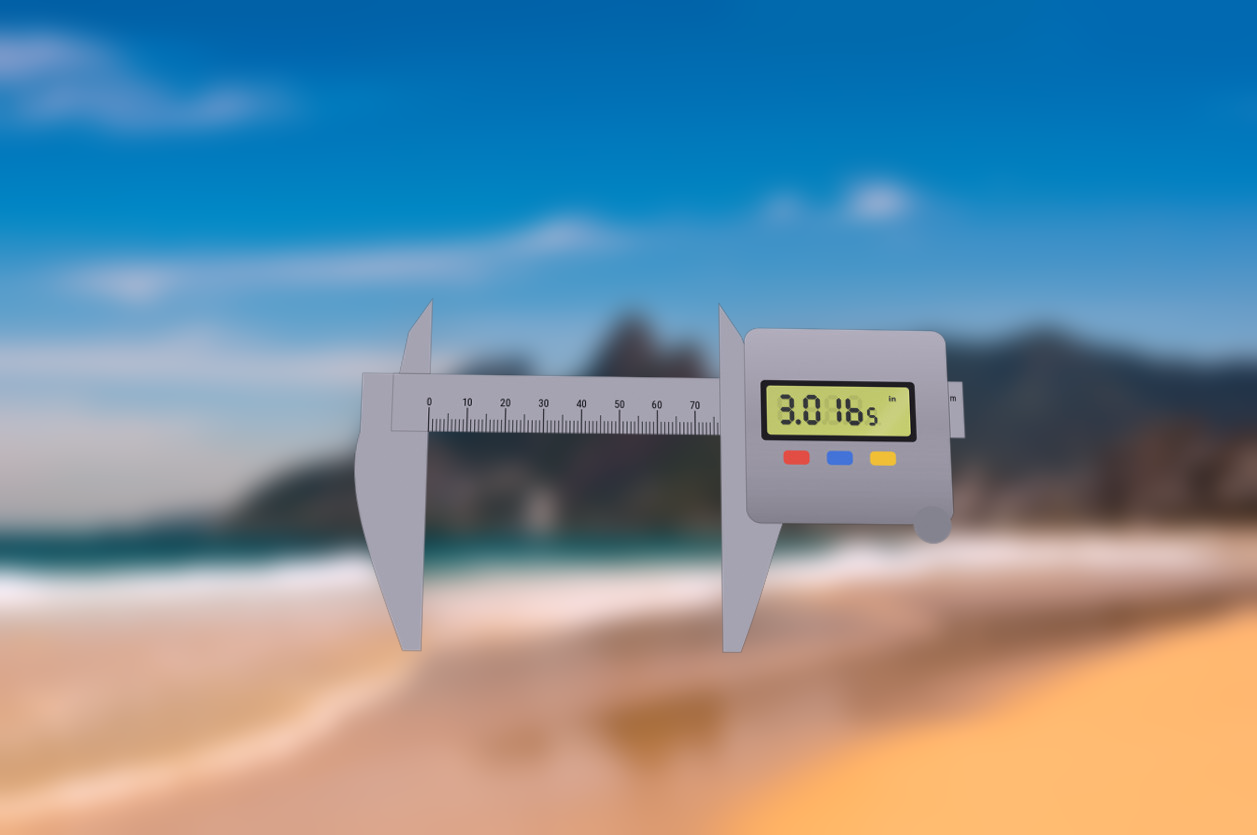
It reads 3.0165 in
